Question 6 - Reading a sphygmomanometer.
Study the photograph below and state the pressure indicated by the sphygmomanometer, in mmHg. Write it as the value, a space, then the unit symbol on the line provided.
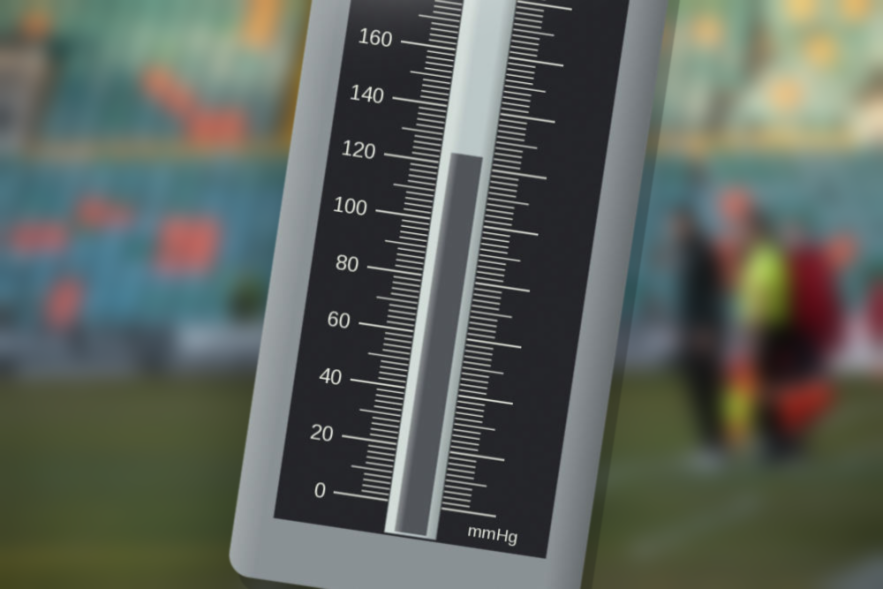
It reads 124 mmHg
